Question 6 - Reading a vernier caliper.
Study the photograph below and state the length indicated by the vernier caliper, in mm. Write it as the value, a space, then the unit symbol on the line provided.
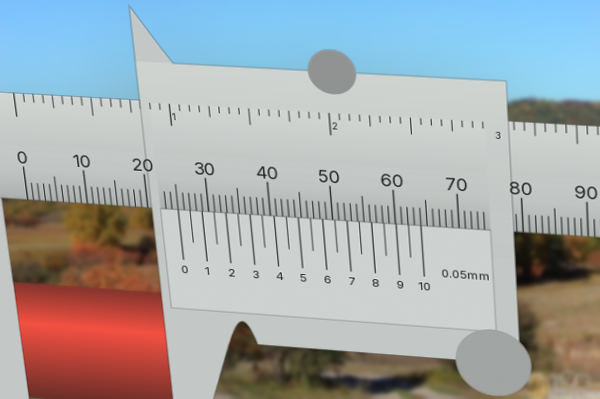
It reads 25.0 mm
